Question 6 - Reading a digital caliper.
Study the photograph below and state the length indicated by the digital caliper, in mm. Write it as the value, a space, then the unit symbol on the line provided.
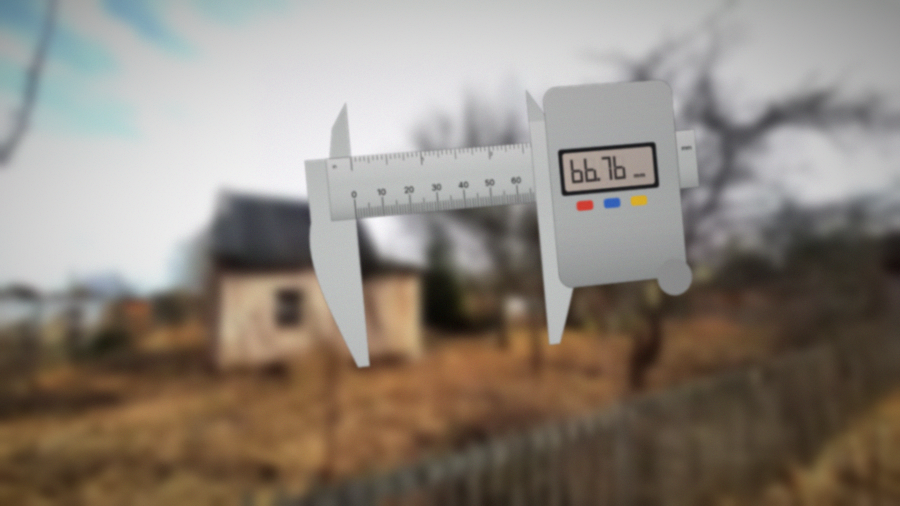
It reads 66.76 mm
